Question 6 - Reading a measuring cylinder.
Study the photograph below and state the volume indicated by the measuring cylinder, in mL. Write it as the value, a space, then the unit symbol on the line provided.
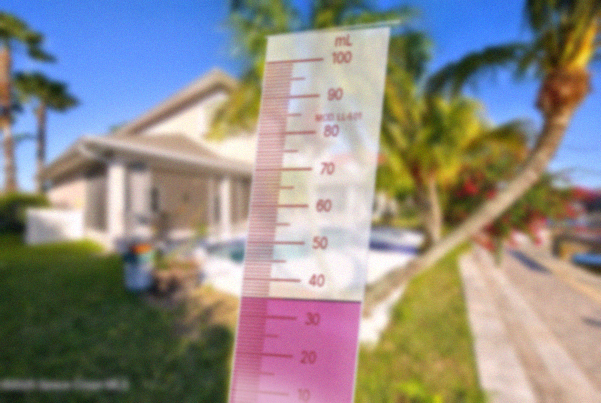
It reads 35 mL
